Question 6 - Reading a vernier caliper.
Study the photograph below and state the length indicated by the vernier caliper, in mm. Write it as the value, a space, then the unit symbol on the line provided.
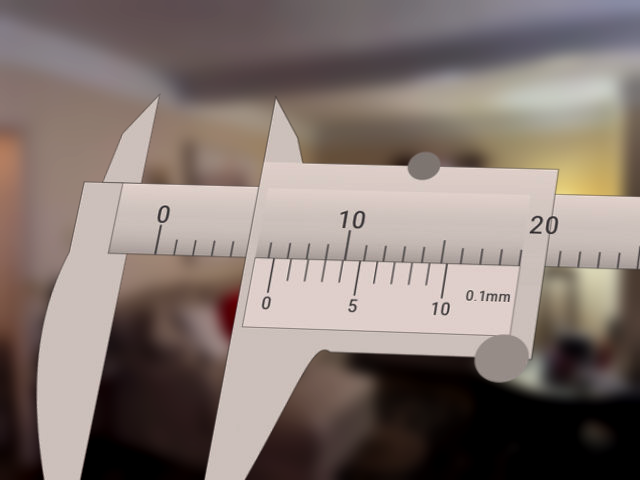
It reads 6.3 mm
